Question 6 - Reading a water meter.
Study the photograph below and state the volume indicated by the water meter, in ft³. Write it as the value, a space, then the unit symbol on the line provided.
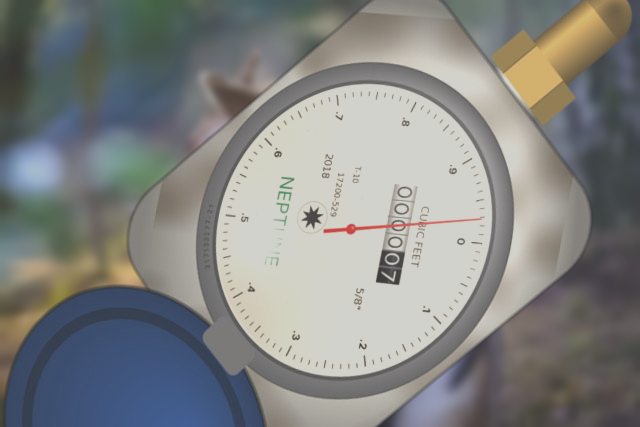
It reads 6.97 ft³
